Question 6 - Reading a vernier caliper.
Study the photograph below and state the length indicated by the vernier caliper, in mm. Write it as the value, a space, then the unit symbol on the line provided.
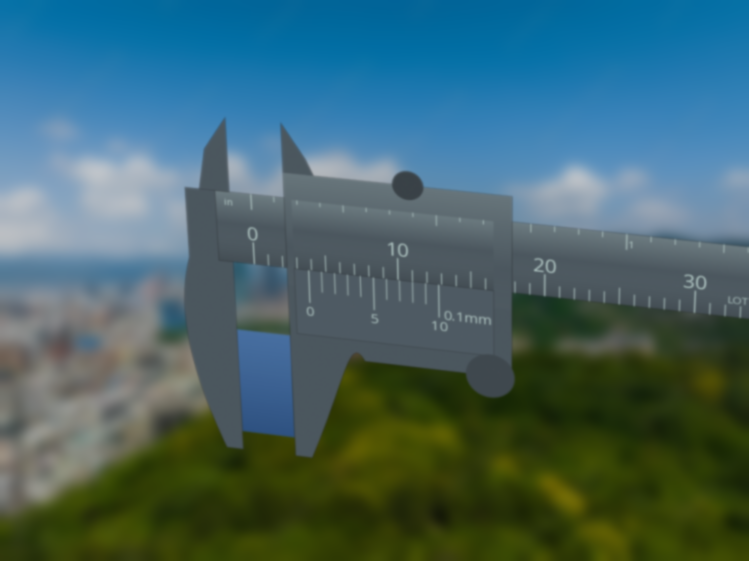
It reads 3.8 mm
